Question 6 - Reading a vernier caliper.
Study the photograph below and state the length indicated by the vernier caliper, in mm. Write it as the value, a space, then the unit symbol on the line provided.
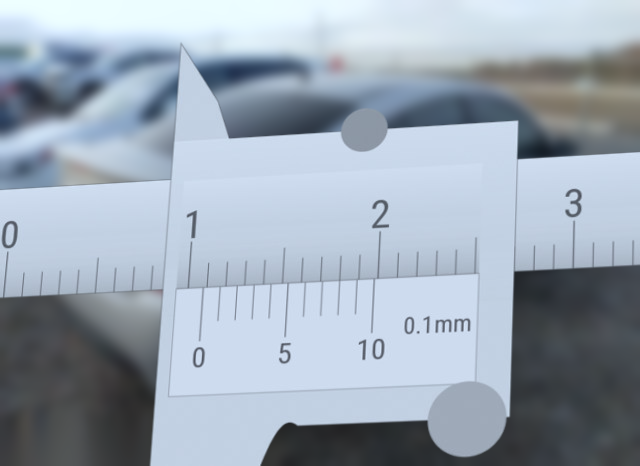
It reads 10.8 mm
